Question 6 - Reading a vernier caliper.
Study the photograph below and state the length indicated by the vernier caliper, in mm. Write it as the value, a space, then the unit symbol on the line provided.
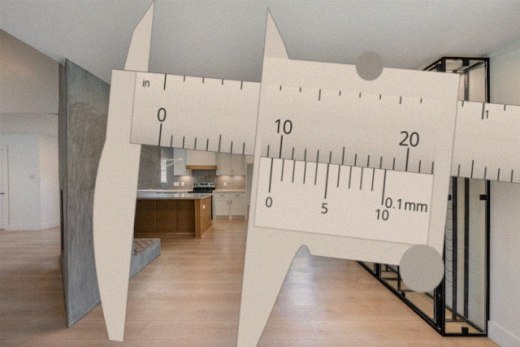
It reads 9.4 mm
